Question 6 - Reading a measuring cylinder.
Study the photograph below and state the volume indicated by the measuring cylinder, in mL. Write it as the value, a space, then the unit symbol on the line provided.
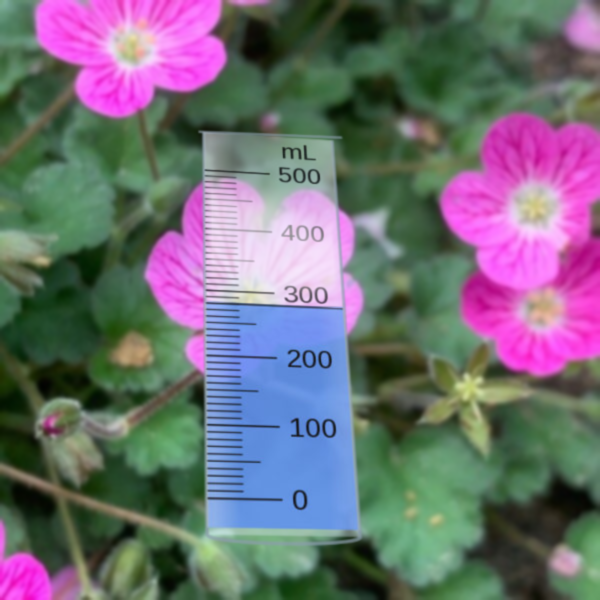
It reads 280 mL
